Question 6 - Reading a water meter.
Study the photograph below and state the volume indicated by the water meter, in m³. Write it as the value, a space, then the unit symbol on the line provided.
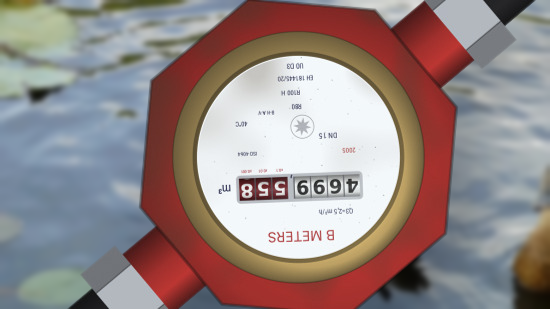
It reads 4699.558 m³
